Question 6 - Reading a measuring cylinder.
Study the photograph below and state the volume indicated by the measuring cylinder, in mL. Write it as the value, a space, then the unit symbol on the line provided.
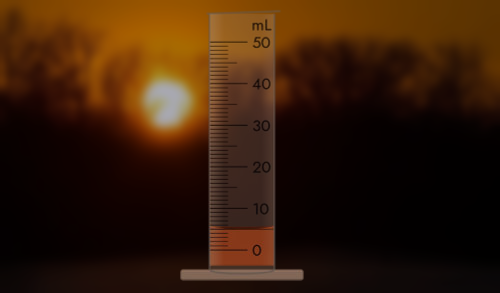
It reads 5 mL
